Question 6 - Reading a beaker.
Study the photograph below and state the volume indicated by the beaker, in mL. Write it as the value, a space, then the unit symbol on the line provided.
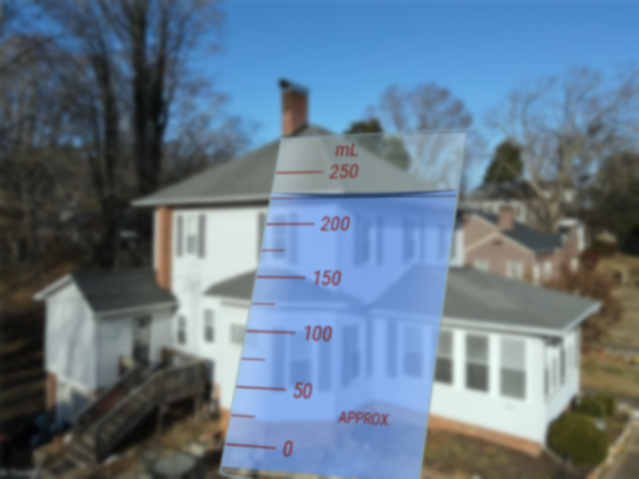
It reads 225 mL
